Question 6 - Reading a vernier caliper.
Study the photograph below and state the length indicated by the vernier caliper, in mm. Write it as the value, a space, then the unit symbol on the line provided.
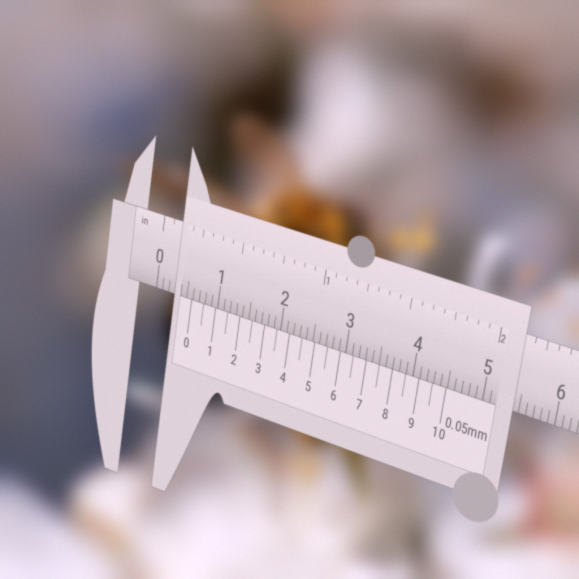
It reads 5.8 mm
